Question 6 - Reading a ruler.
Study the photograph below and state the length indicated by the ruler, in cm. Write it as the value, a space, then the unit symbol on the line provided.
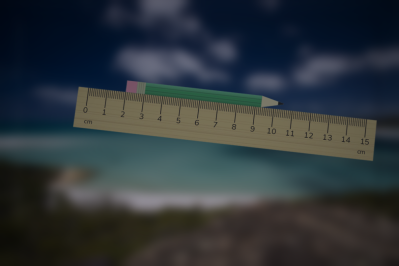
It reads 8.5 cm
